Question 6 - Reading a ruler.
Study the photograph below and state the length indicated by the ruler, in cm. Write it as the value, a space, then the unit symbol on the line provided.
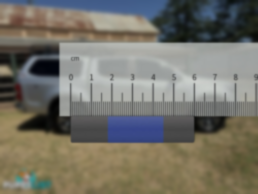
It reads 6 cm
